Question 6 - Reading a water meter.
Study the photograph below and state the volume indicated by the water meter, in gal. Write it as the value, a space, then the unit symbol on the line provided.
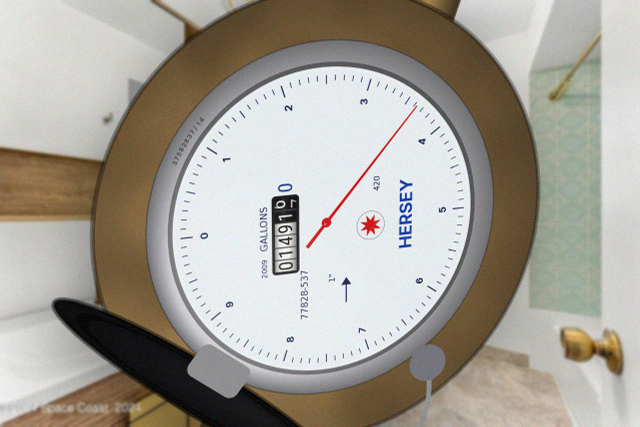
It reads 149163.6 gal
